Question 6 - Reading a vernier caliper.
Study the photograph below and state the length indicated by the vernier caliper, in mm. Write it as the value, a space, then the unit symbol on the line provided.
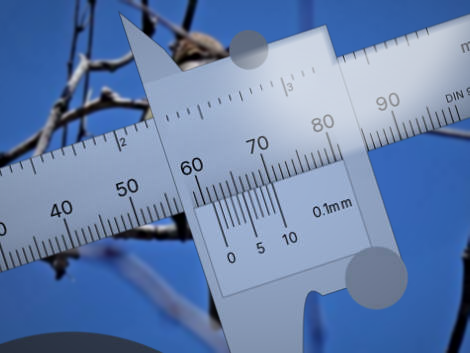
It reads 61.2 mm
